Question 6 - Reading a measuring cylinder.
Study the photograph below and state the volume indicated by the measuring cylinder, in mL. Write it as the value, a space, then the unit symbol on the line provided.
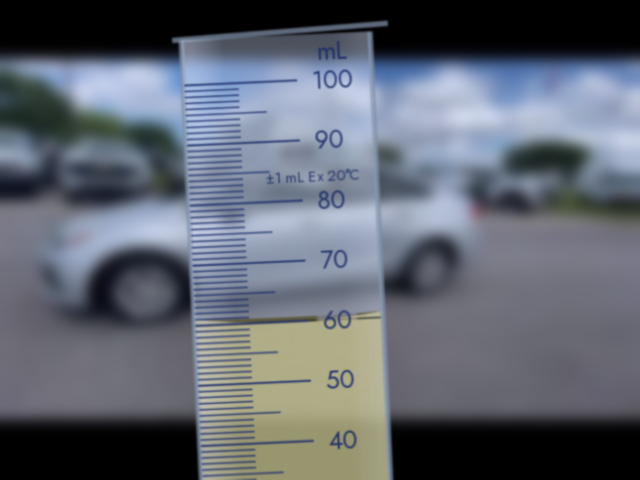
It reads 60 mL
